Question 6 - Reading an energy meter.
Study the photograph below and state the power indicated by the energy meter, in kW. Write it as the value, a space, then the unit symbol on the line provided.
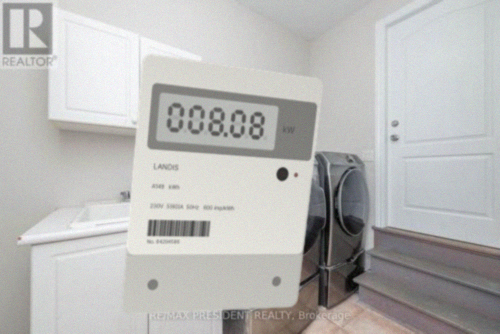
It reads 8.08 kW
